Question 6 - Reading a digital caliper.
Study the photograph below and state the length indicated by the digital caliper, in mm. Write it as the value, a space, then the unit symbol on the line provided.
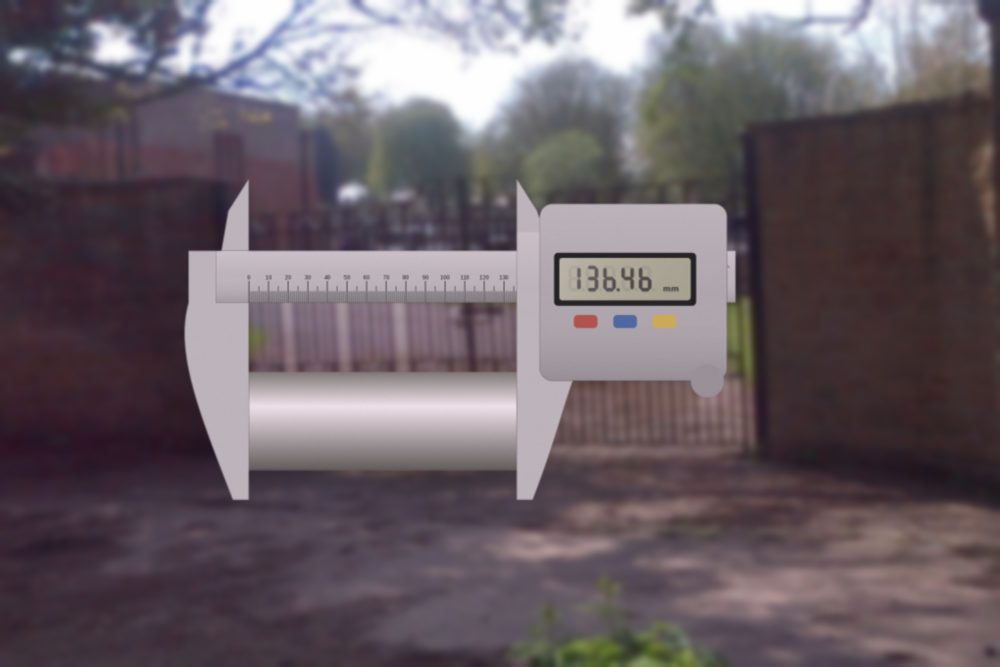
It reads 136.46 mm
